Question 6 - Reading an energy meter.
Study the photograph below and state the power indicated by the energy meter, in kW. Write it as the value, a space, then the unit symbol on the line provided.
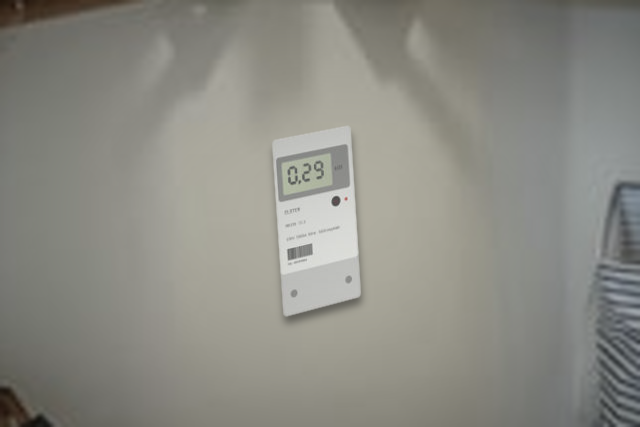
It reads 0.29 kW
